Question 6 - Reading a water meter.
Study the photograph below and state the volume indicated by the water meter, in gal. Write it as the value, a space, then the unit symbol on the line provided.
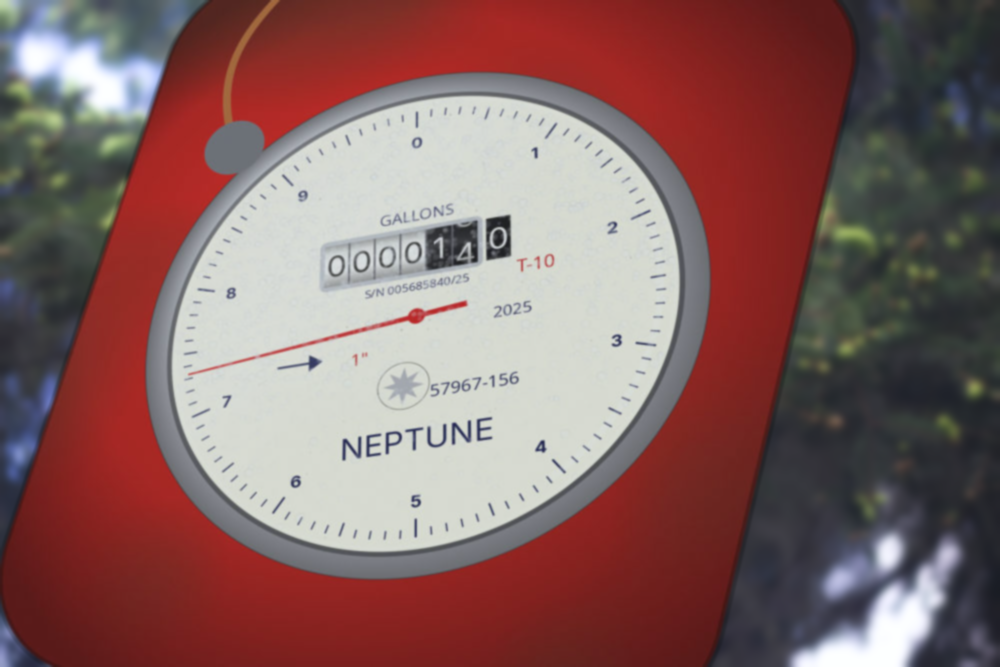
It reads 137.3 gal
